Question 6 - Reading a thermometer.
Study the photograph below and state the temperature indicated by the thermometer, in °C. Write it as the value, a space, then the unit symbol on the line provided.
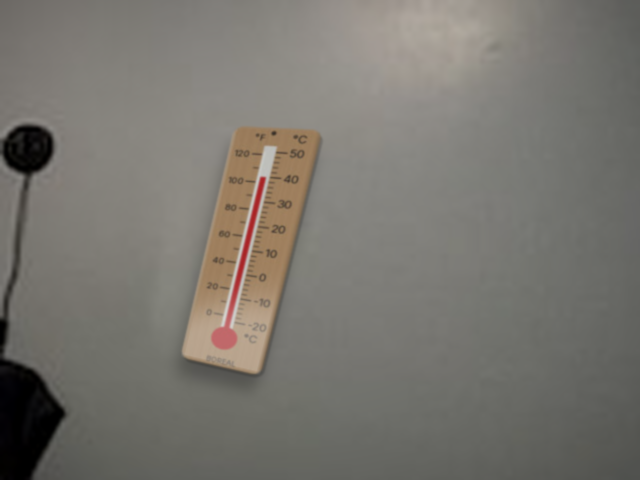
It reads 40 °C
